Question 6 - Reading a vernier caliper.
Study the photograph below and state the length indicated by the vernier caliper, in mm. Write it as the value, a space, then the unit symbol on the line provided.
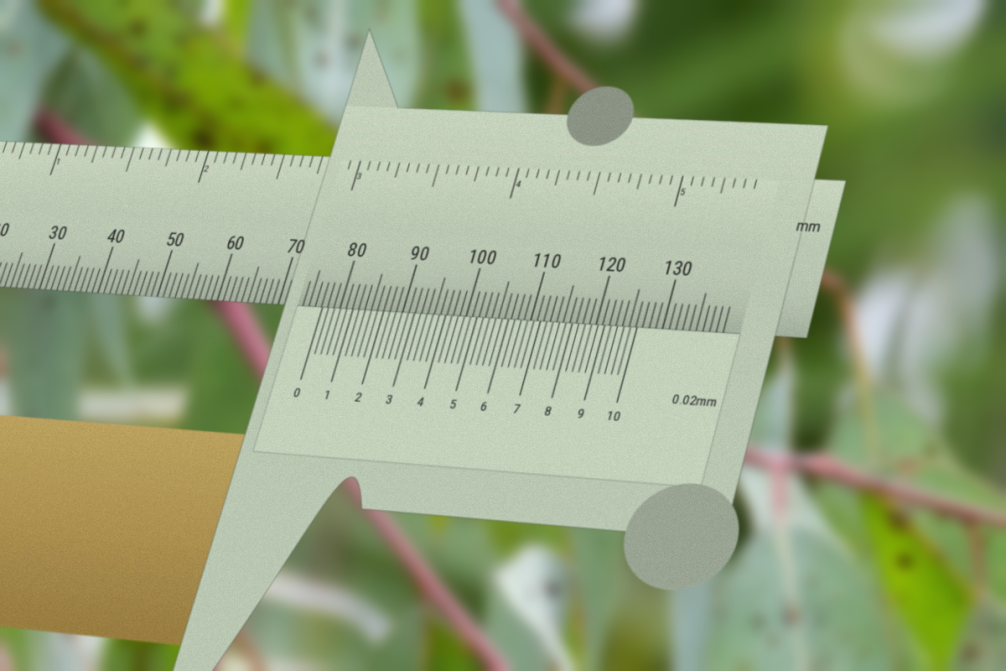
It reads 77.2 mm
